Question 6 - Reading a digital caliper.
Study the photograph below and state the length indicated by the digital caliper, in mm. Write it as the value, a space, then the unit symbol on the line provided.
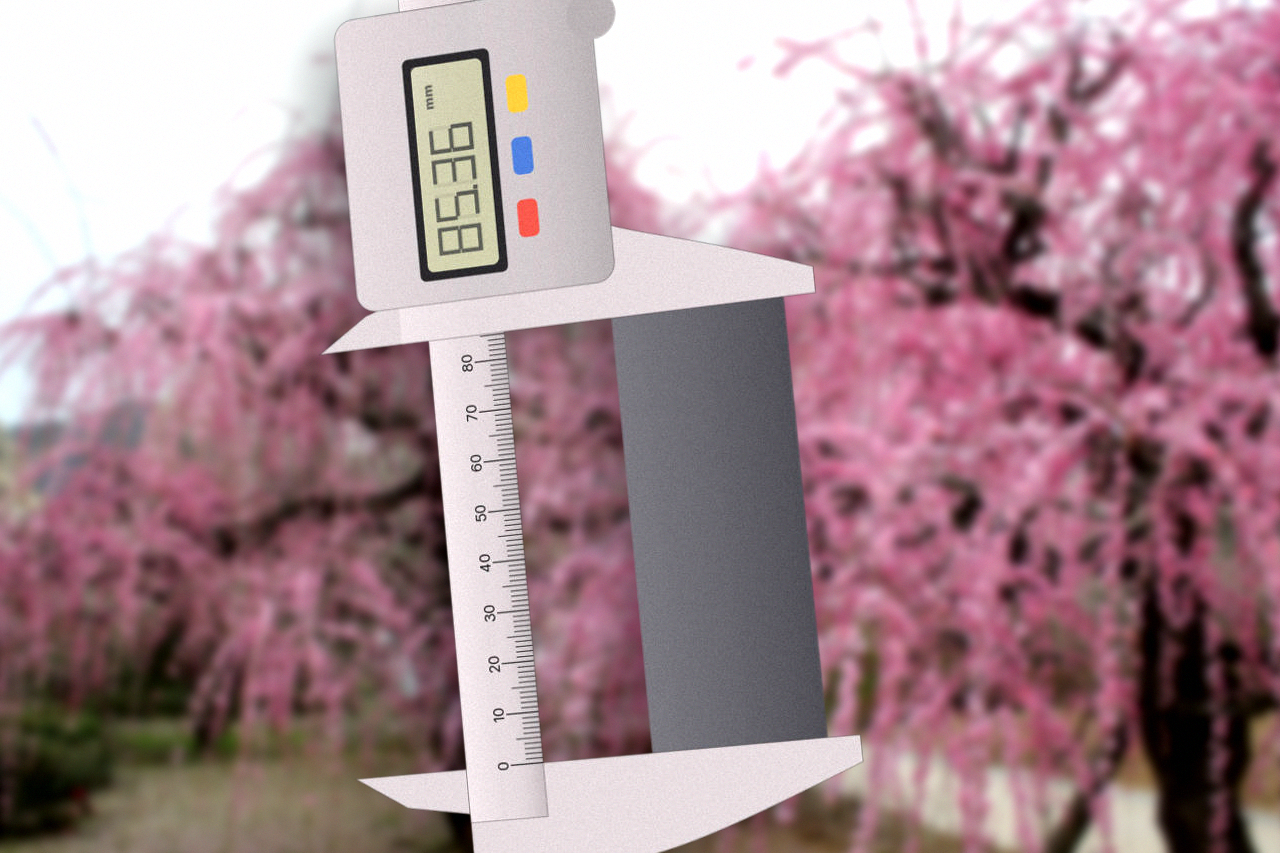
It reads 85.36 mm
